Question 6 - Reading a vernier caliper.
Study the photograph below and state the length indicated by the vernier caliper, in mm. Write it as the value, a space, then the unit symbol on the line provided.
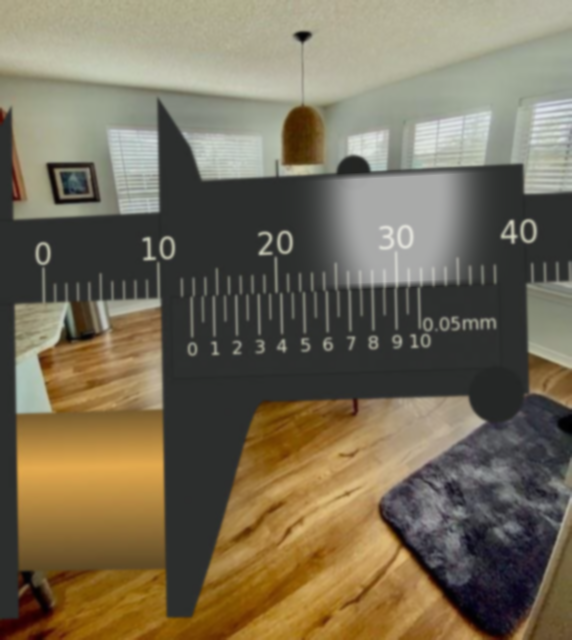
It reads 12.8 mm
